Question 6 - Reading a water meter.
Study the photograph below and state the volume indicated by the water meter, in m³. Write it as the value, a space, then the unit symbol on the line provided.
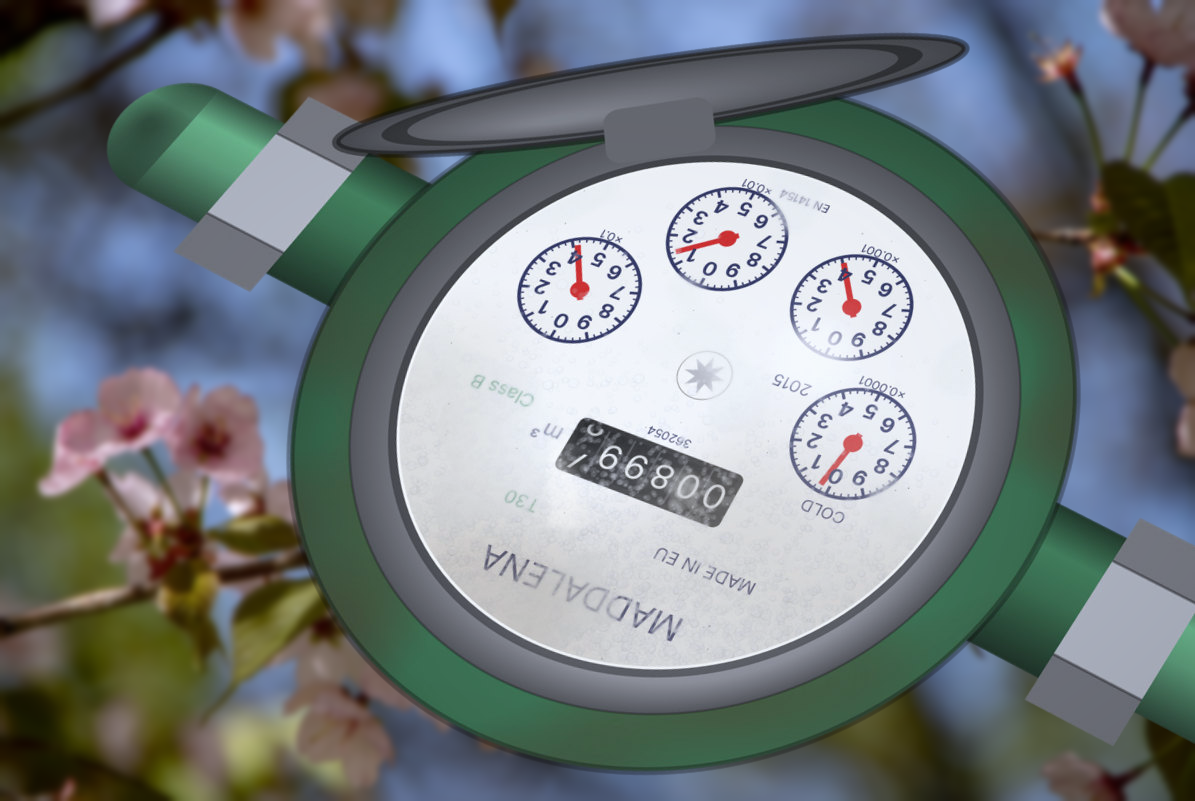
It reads 8997.4140 m³
